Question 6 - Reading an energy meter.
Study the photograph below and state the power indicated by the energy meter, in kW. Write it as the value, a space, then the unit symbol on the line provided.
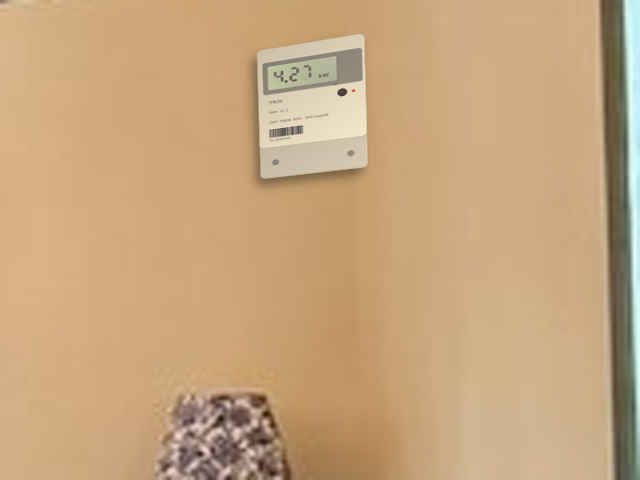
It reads 4.27 kW
